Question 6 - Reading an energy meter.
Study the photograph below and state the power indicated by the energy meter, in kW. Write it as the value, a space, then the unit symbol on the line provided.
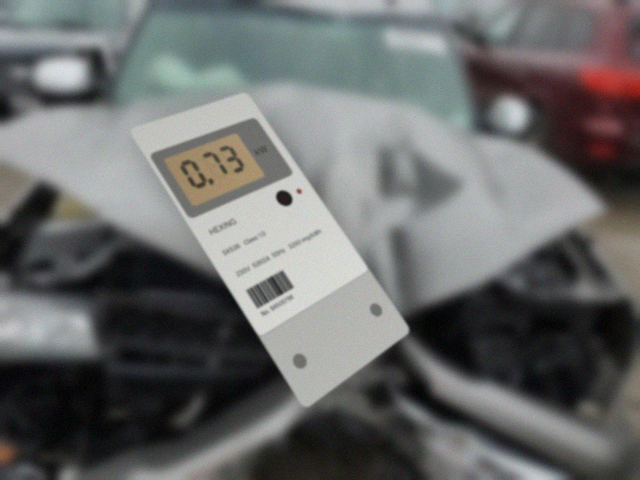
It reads 0.73 kW
